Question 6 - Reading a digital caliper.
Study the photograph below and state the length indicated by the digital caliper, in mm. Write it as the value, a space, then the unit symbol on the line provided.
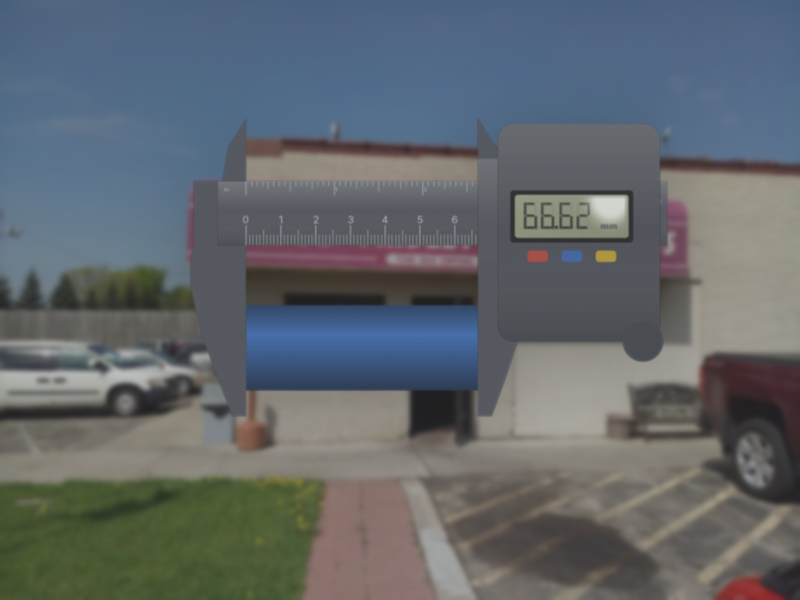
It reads 66.62 mm
